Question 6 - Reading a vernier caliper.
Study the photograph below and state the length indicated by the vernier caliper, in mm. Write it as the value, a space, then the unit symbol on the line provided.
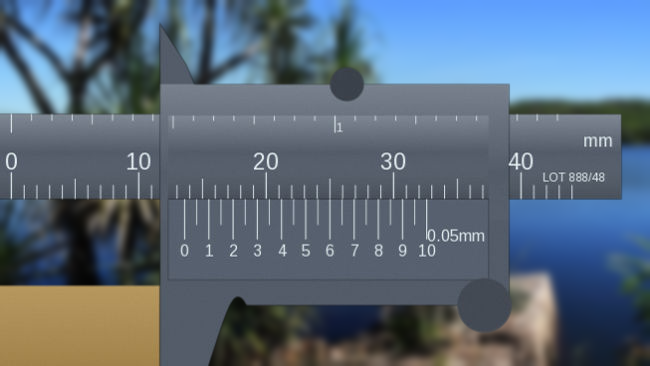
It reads 13.6 mm
